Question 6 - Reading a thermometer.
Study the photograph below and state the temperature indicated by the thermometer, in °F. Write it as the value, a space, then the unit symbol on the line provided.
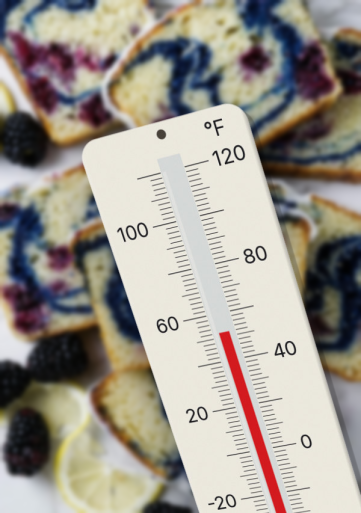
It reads 52 °F
